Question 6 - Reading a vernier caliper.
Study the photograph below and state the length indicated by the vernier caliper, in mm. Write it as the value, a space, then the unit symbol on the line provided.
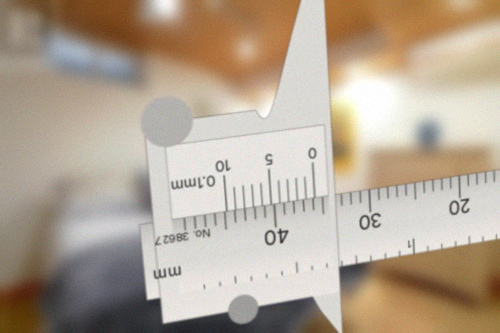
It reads 35.8 mm
